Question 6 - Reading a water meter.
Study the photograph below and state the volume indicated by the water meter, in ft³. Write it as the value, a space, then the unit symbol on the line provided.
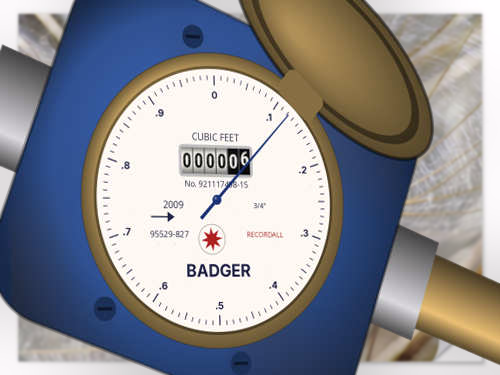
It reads 6.12 ft³
